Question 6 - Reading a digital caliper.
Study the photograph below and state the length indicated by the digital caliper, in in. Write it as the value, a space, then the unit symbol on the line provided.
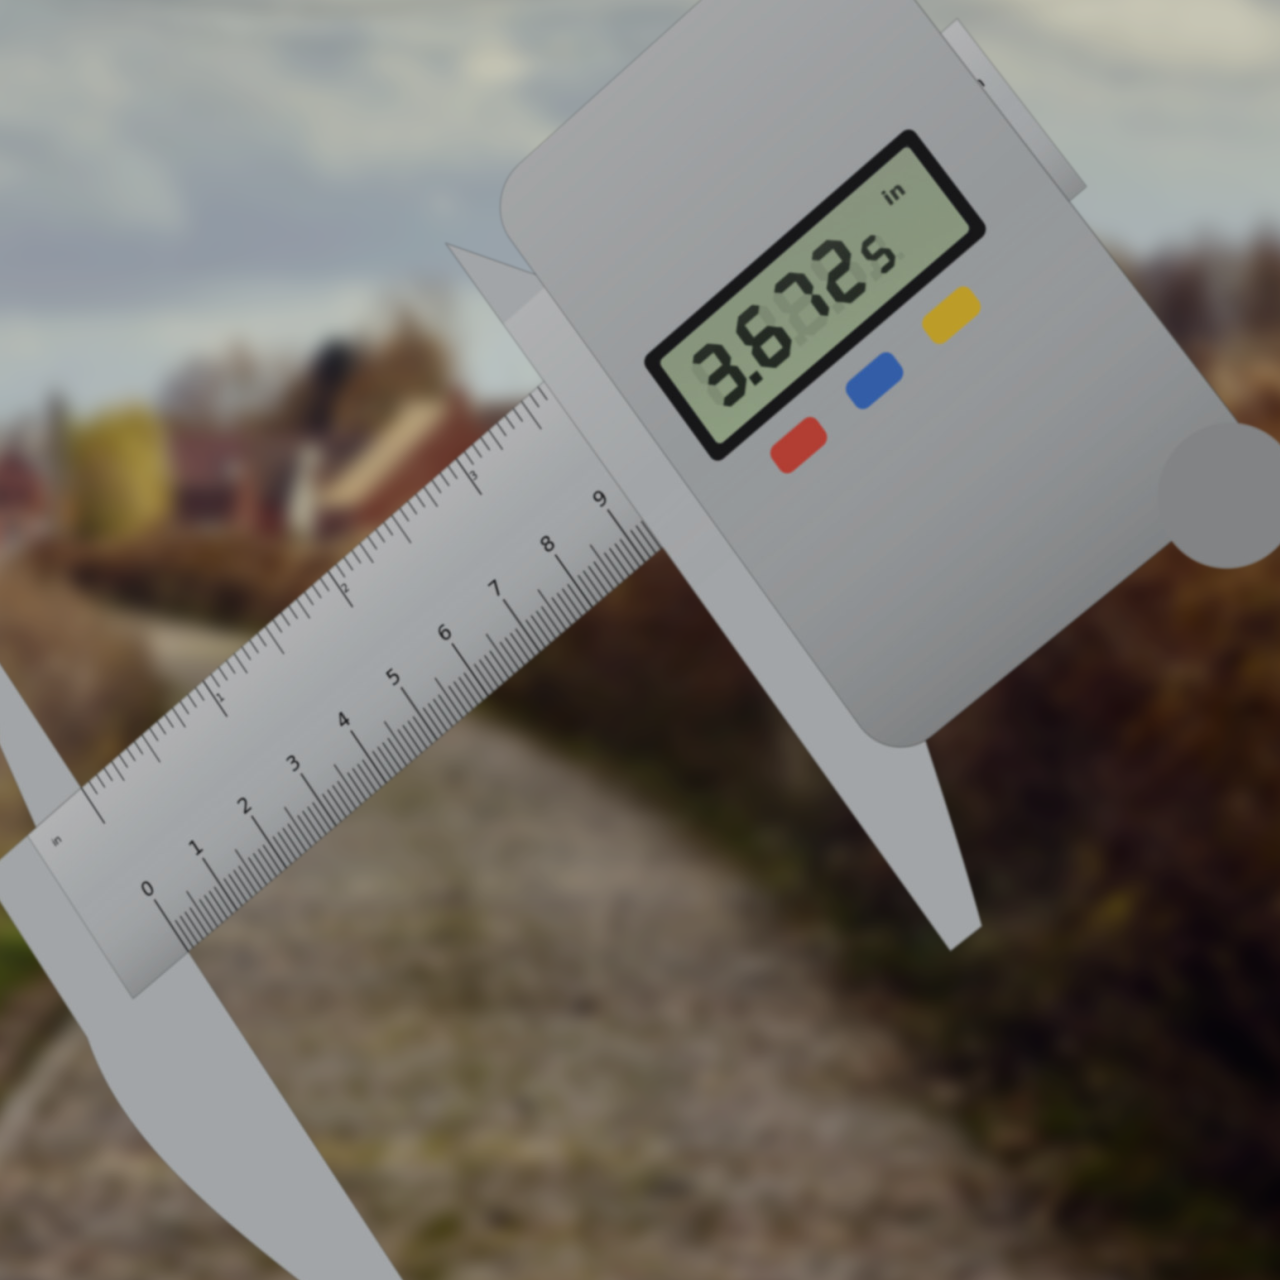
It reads 3.6725 in
